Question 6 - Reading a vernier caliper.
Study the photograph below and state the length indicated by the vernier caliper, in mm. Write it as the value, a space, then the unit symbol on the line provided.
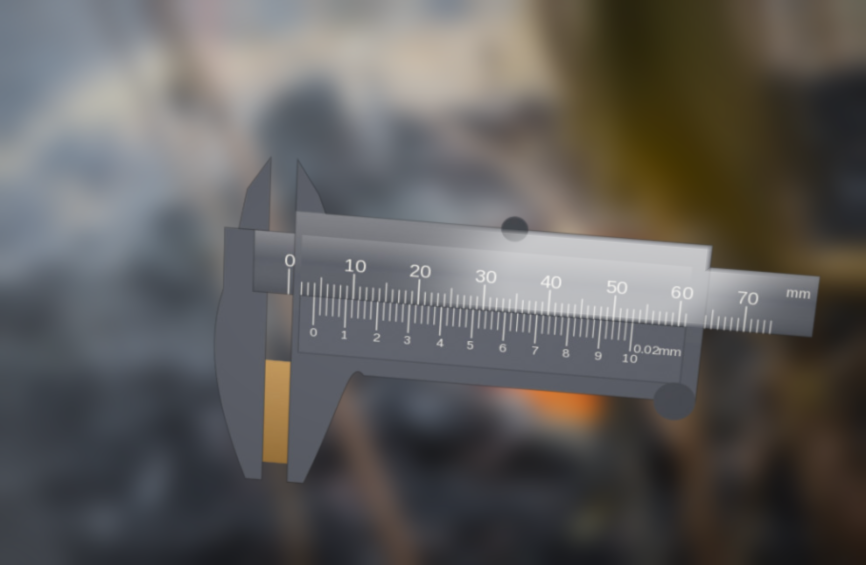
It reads 4.0 mm
